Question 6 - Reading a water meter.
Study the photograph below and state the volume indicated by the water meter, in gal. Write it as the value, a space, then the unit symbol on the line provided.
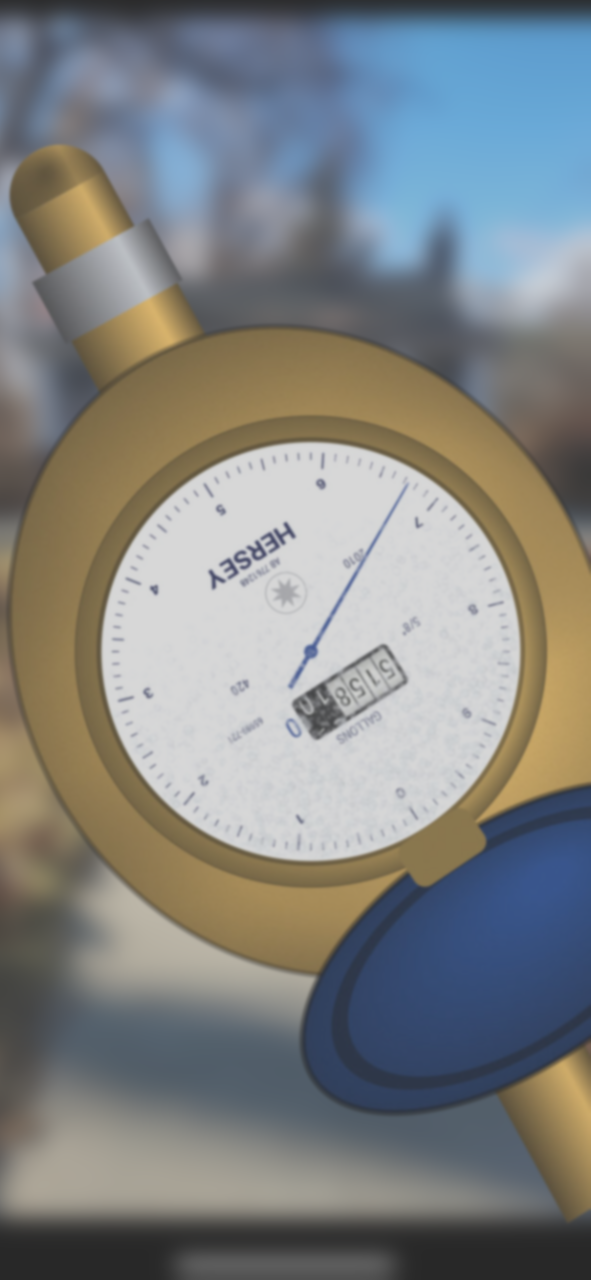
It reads 5158096.7 gal
